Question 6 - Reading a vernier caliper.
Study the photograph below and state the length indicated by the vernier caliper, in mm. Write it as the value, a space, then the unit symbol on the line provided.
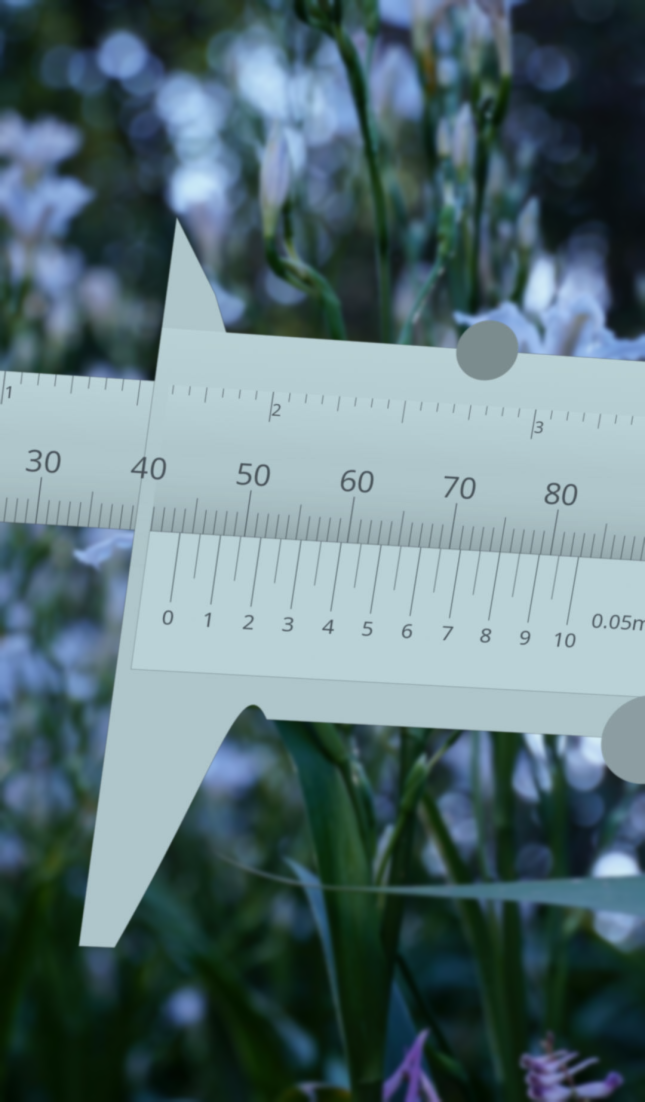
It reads 43.8 mm
